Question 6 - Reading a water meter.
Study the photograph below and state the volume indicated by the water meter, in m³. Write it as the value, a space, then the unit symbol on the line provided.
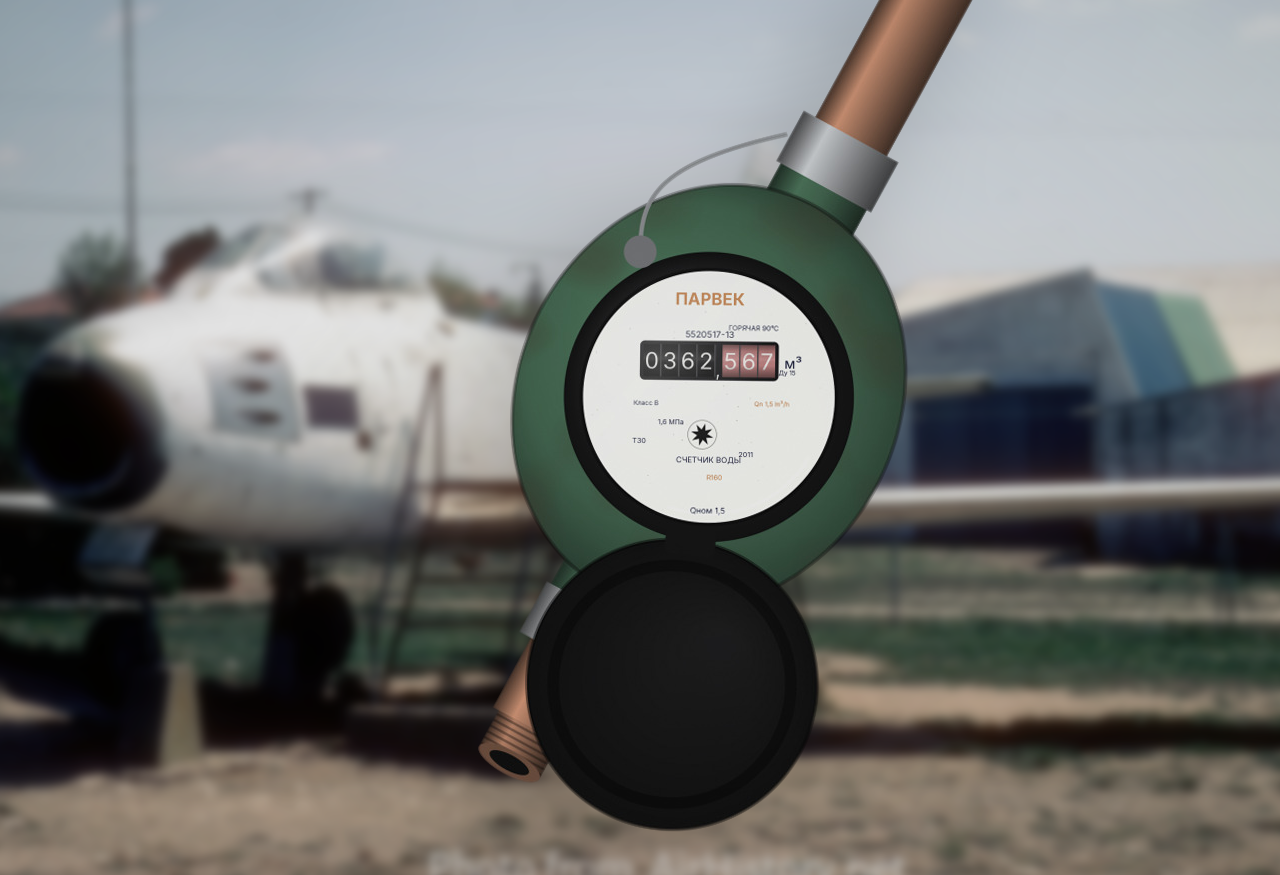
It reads 362.567 m³
